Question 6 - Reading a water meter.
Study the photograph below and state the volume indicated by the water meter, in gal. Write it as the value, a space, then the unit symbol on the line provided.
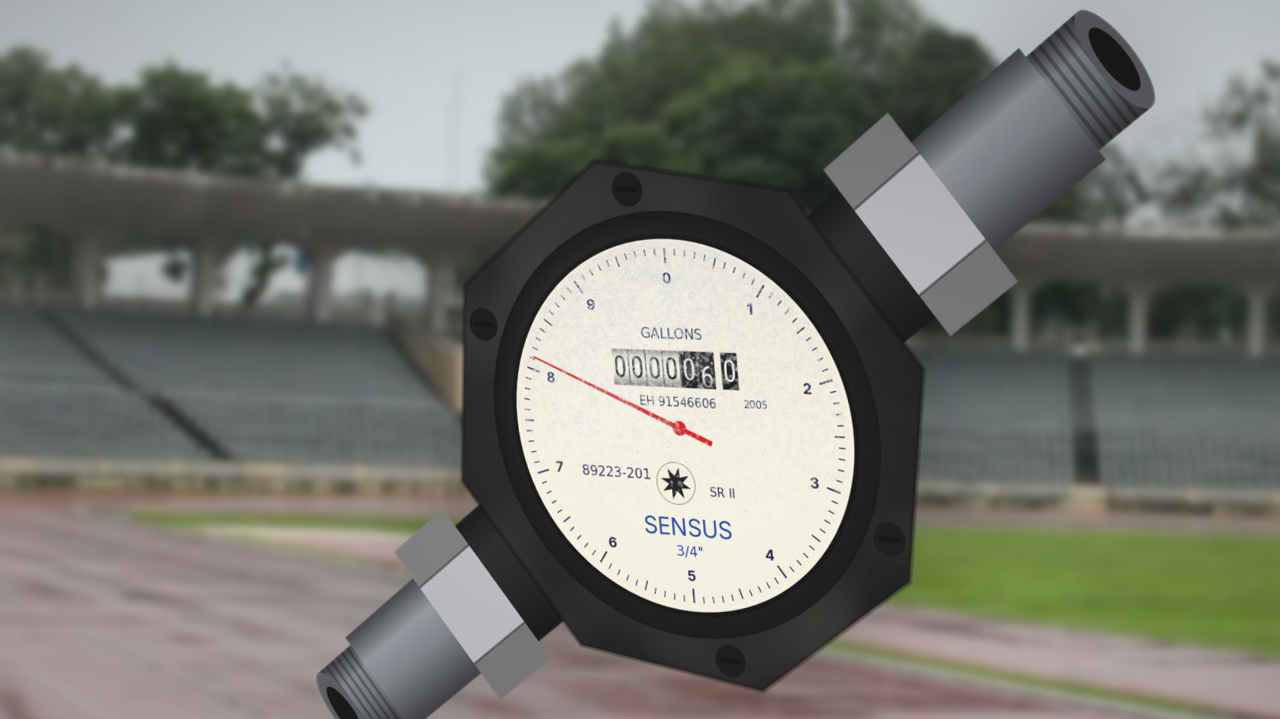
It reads 58.1 gal
